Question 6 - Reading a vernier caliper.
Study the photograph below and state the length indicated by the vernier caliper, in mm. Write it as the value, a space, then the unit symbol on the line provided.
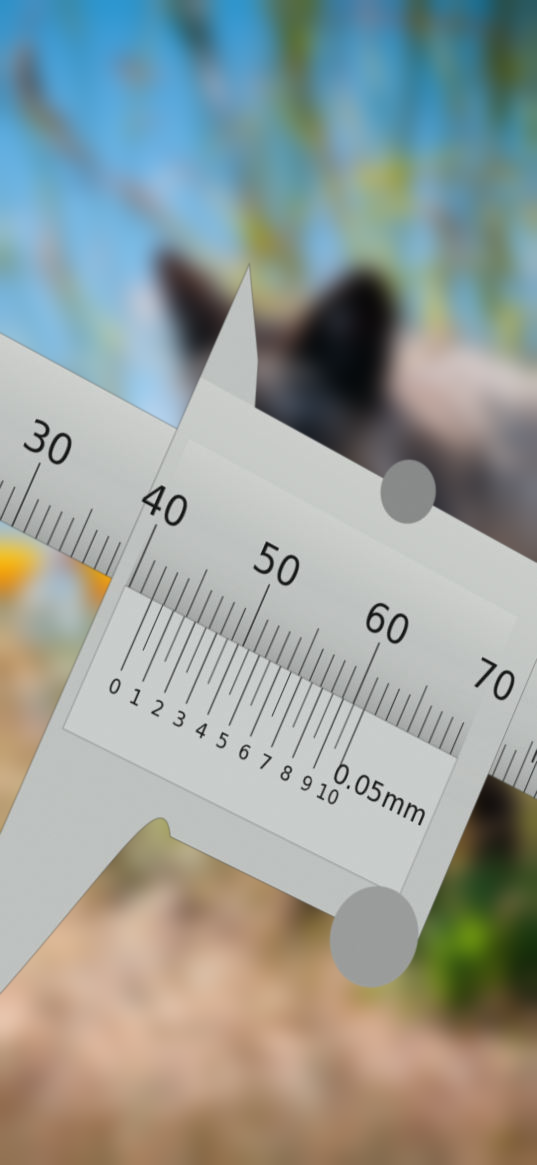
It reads 42.0 mm
